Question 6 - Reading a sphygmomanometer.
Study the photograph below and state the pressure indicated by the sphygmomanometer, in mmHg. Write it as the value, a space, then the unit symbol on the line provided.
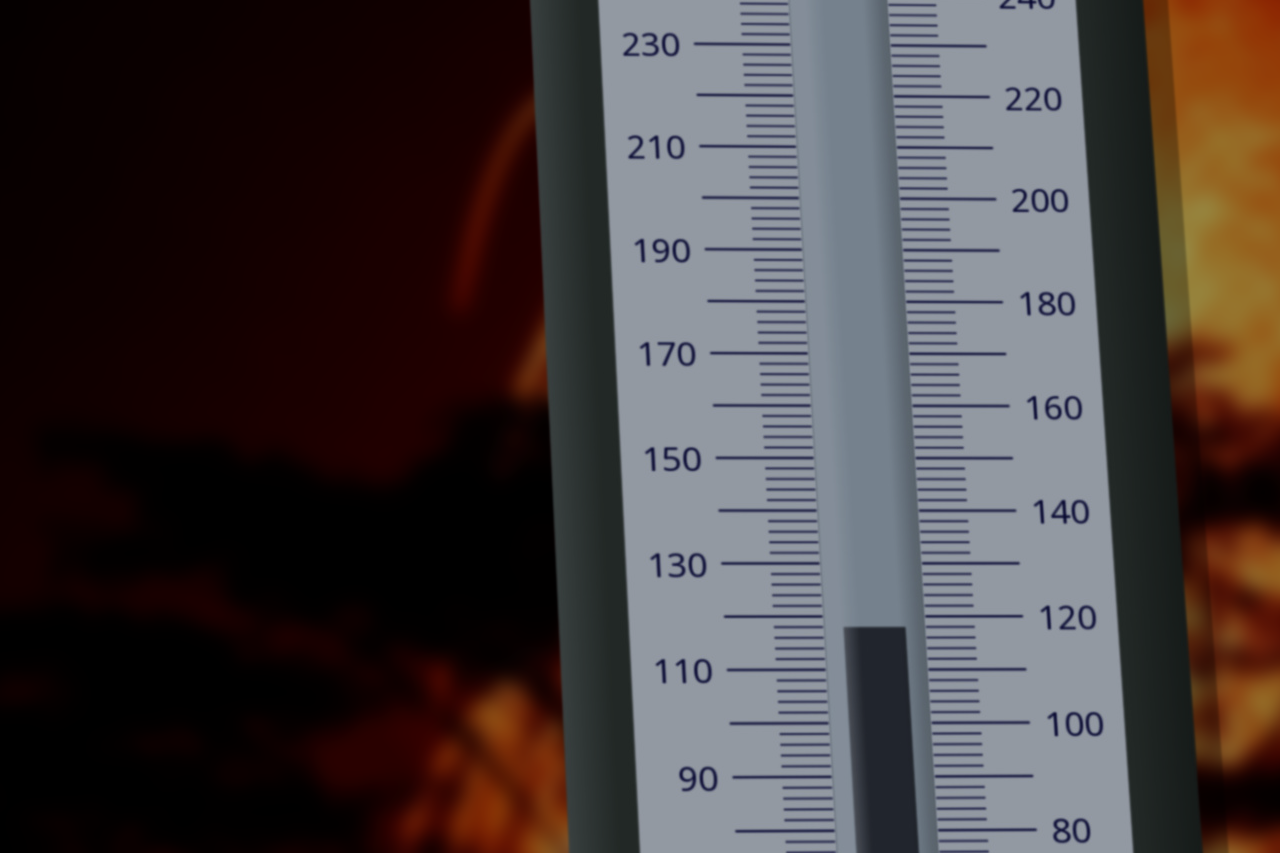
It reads 118 mmHg
